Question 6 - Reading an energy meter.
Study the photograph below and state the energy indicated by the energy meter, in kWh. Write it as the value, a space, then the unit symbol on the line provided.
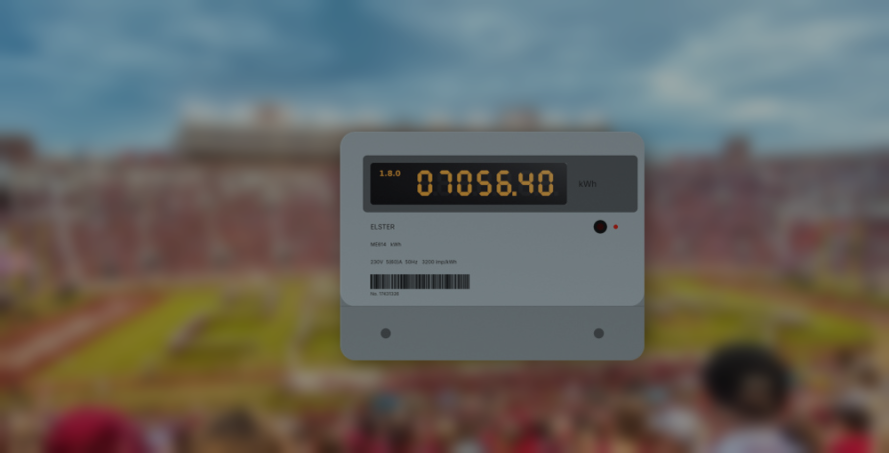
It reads 7056.40 kWh
